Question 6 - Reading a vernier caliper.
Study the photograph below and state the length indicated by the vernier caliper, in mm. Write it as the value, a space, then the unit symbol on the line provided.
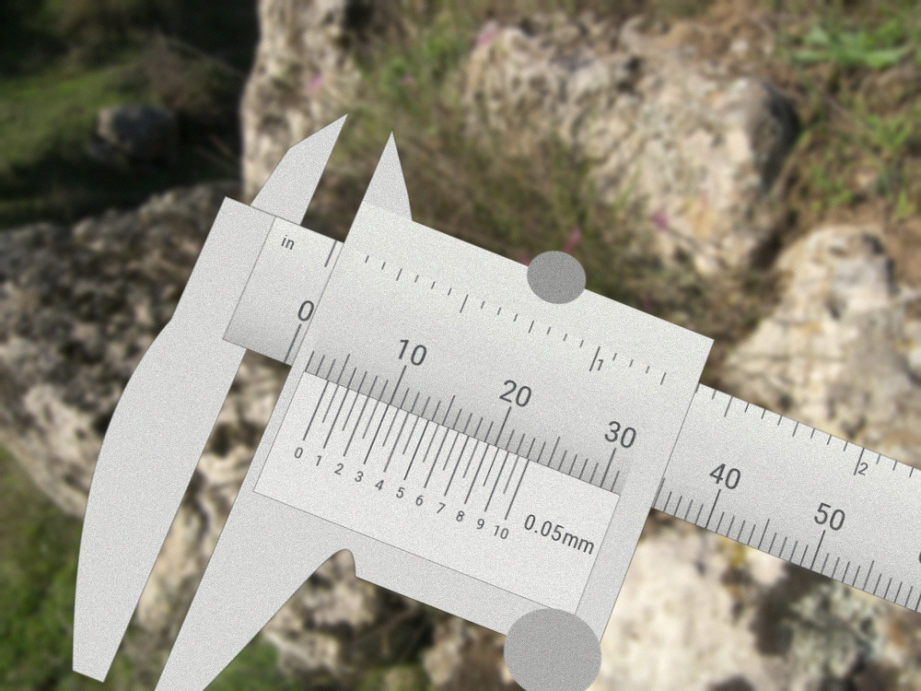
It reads 4.2 mm
